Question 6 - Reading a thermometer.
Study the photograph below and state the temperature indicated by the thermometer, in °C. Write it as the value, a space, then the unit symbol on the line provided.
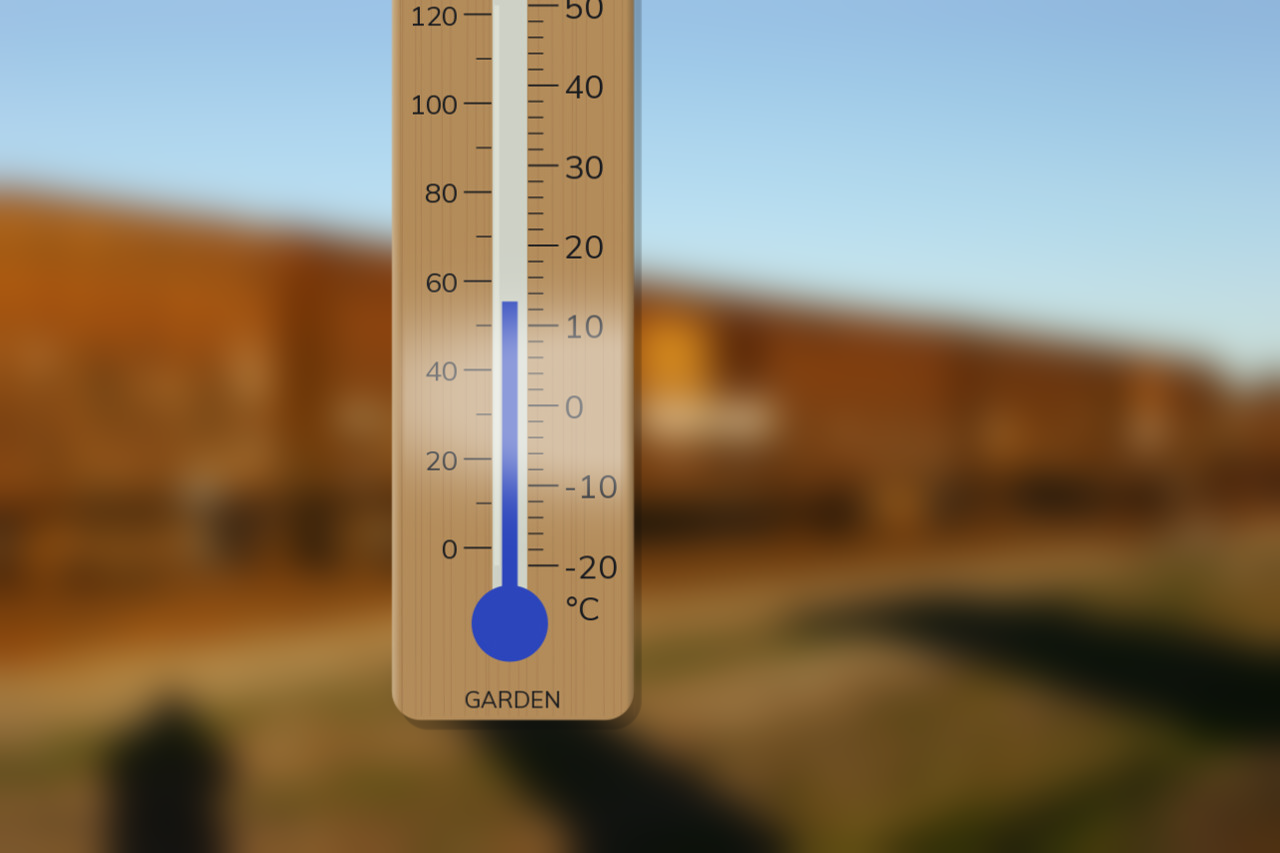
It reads 13 °C
